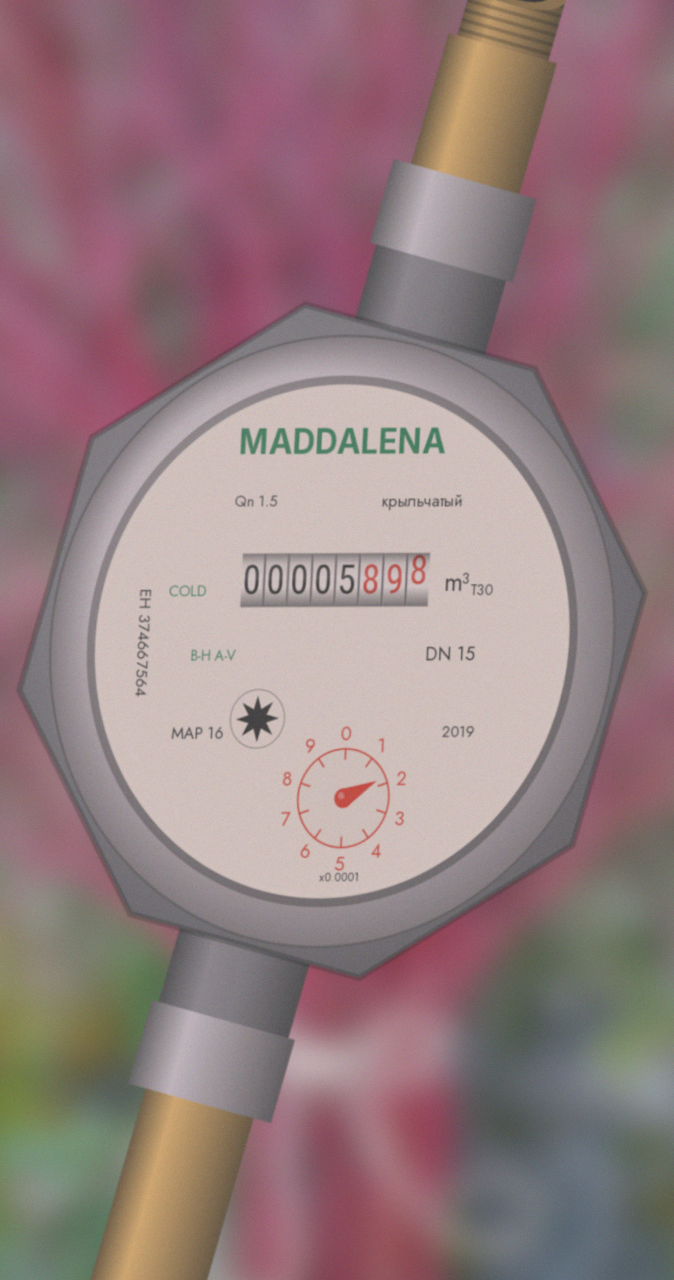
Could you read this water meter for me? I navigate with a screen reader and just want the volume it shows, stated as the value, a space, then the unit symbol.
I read 5.8981 m³
